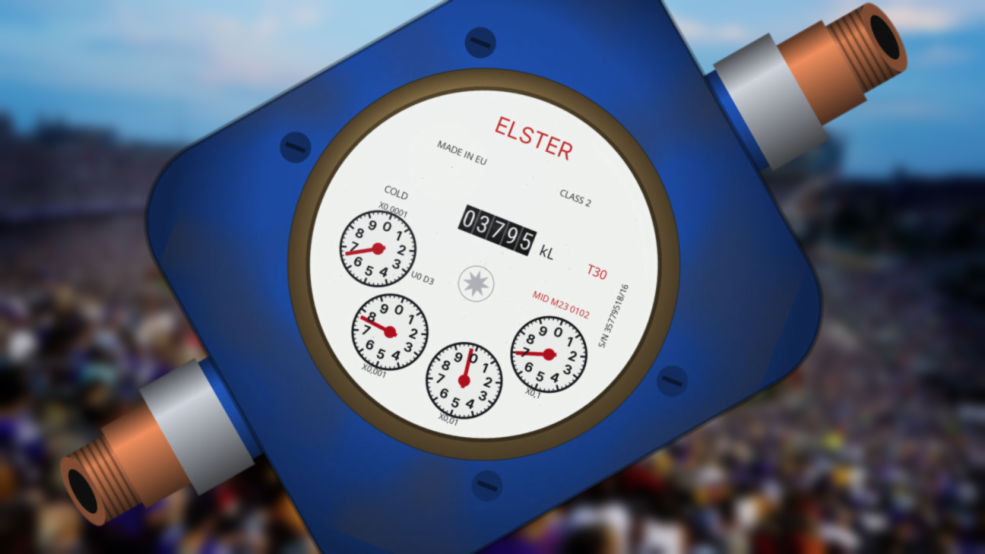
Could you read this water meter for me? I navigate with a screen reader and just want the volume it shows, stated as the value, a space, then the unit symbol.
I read 3795.6976 kL
